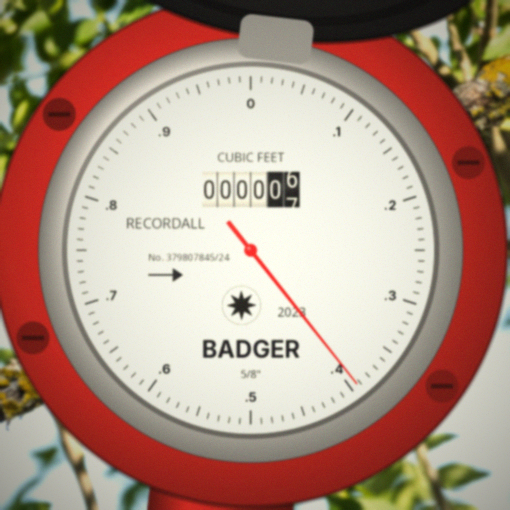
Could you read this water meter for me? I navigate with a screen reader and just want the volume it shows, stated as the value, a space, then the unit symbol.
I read 6.39 ft³
